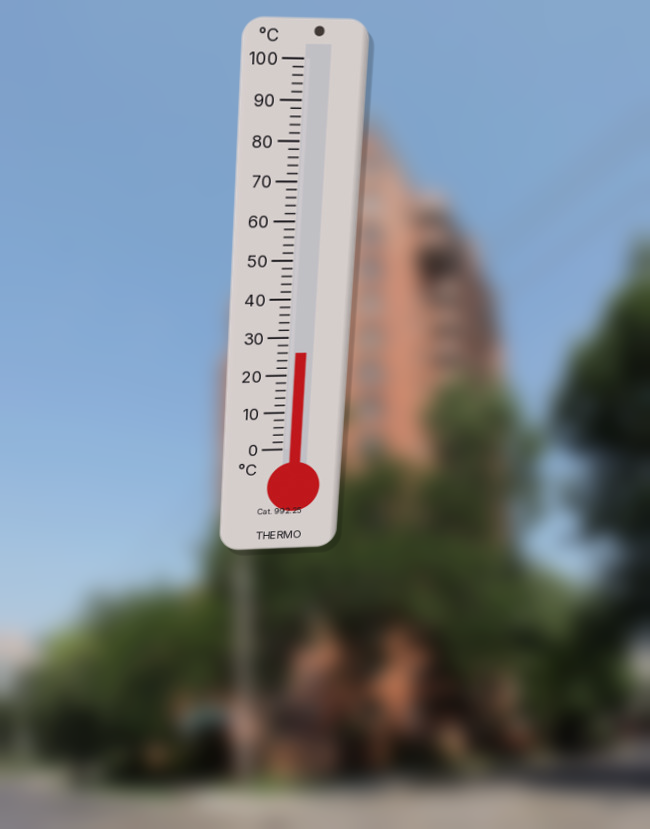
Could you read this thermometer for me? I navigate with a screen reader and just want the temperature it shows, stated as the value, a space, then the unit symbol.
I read 26 °C
